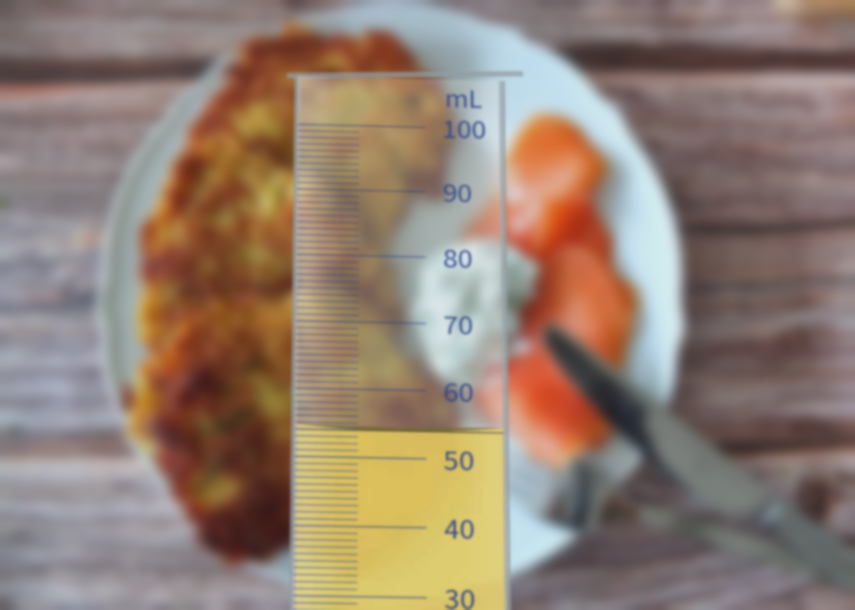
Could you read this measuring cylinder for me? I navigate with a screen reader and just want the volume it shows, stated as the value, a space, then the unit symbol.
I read 54 mL
